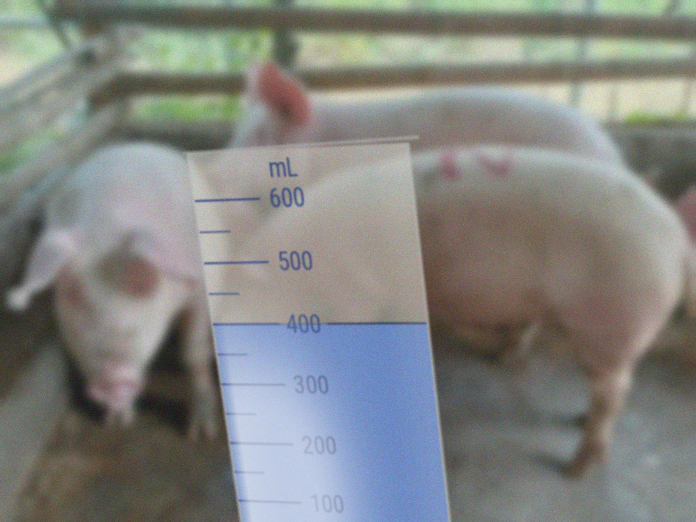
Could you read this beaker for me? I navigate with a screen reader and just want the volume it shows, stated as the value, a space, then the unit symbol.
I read 400 mL
